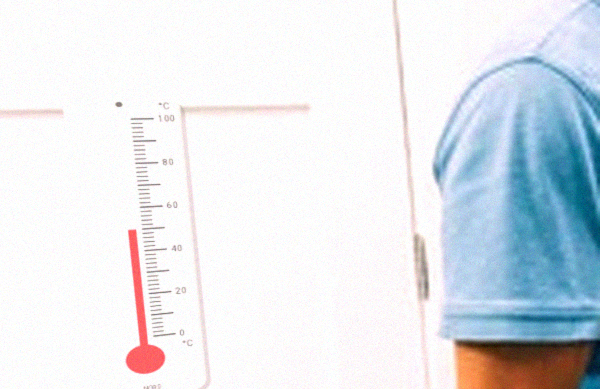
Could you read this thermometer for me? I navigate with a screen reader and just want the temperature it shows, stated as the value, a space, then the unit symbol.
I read 50 °C
